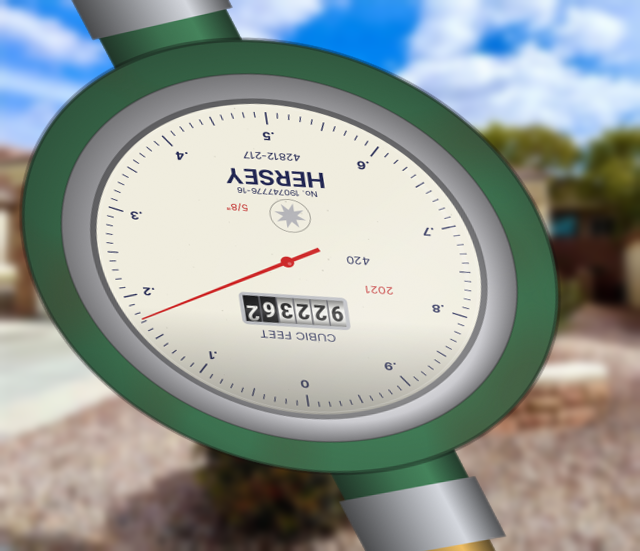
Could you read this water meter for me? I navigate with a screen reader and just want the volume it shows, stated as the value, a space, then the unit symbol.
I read 922362.17 ft³
